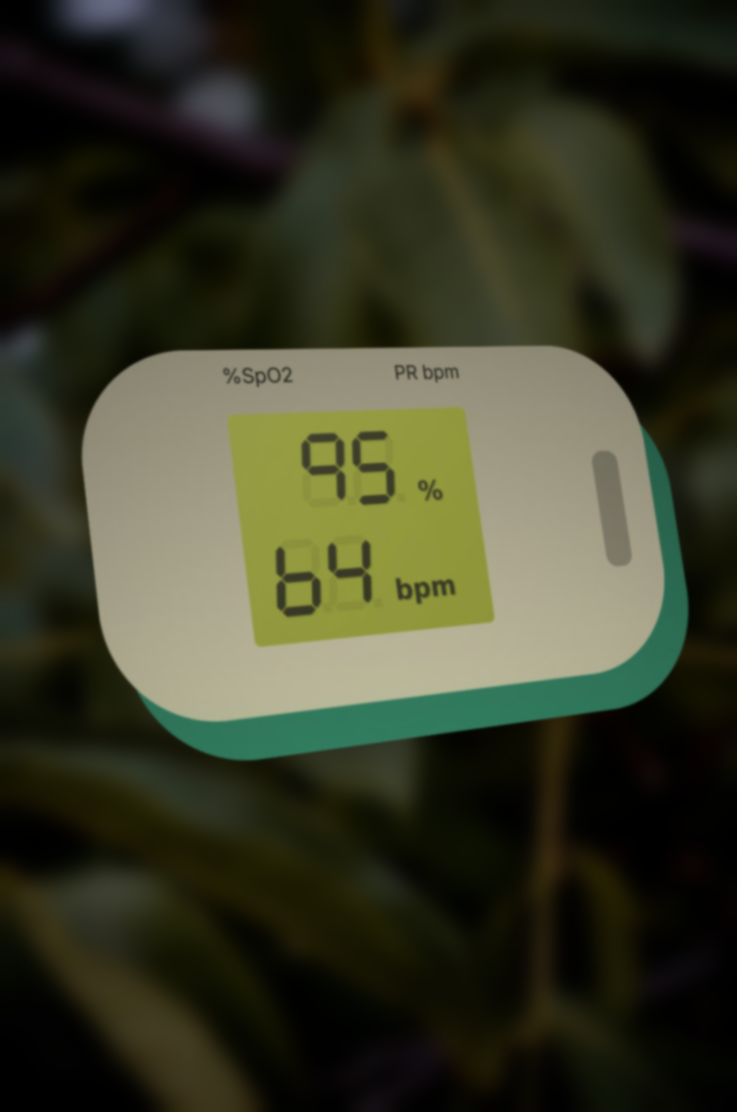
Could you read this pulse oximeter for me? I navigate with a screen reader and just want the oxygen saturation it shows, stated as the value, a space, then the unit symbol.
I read 95 %
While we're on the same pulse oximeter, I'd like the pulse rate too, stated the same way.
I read 64 bpm
